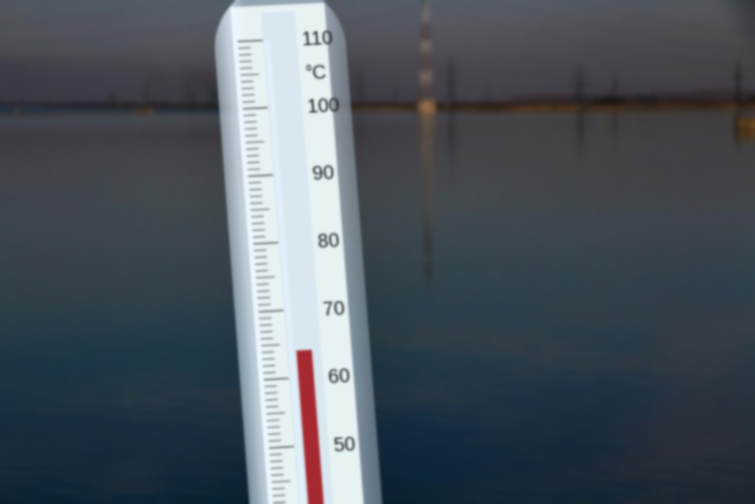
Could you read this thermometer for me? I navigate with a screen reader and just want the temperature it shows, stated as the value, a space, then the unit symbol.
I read 64 °C
